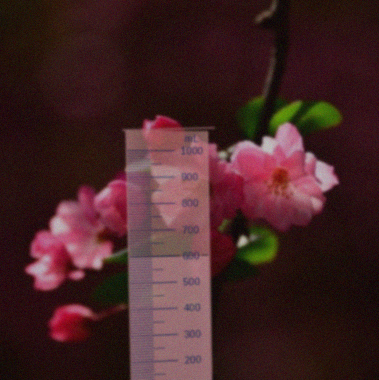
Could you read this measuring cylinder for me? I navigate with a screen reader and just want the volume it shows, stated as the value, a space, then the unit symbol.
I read 600 mL
